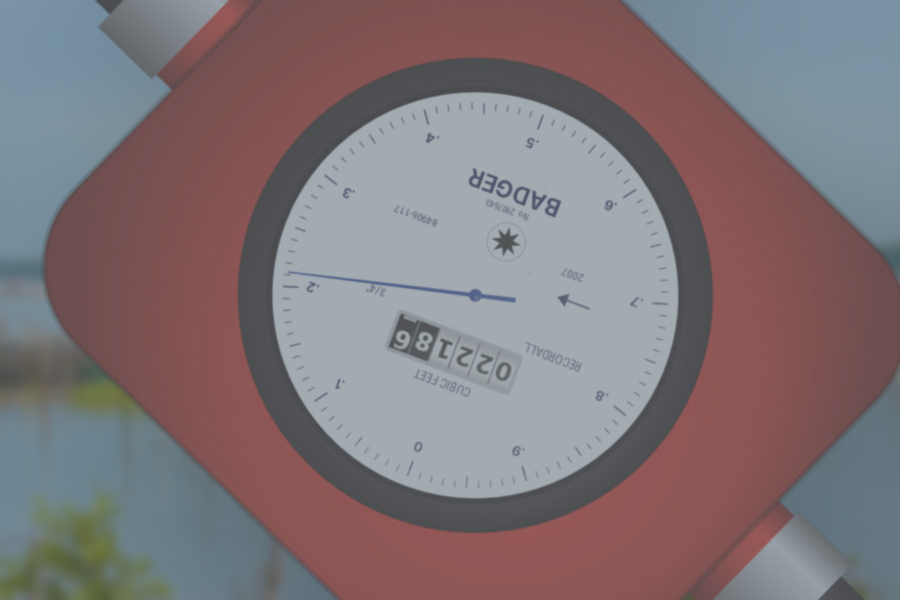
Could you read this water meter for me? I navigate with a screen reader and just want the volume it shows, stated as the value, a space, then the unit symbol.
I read 22186.21 ft³
